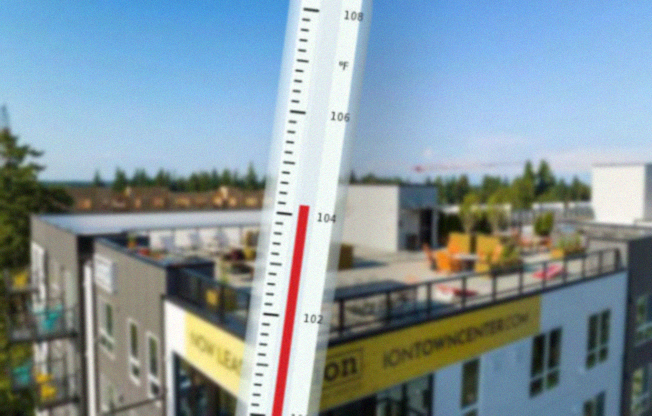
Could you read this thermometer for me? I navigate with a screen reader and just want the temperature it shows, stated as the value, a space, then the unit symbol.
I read 104.2 °F
